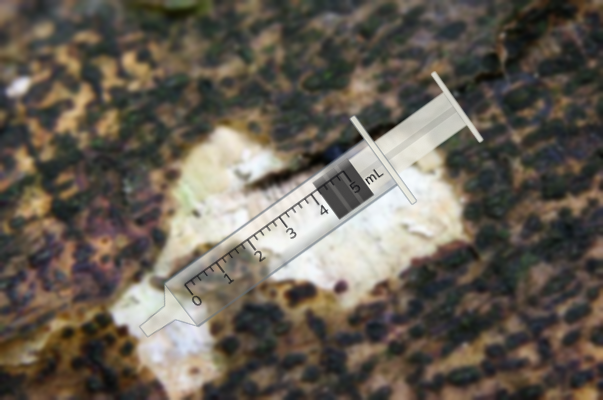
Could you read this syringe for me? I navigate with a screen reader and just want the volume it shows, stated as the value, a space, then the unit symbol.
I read 4.2 mL
